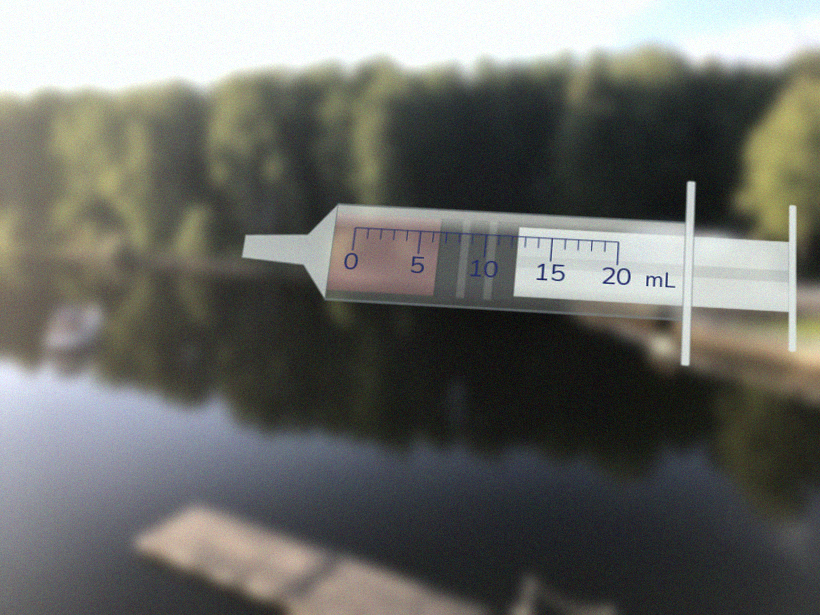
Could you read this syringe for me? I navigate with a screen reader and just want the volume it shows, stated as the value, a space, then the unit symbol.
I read 6.5 mL
